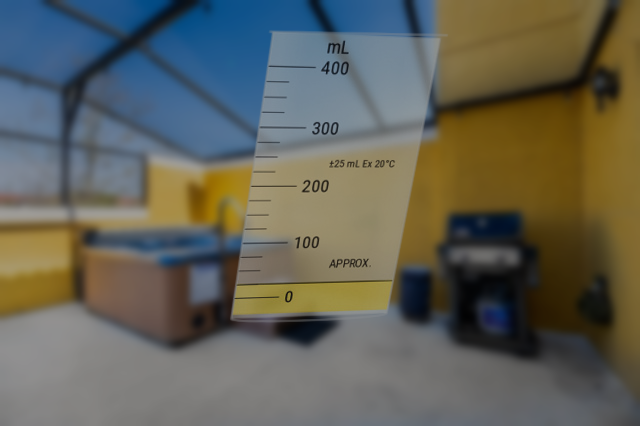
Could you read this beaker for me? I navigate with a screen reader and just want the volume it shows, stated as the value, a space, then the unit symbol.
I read 25 mL
